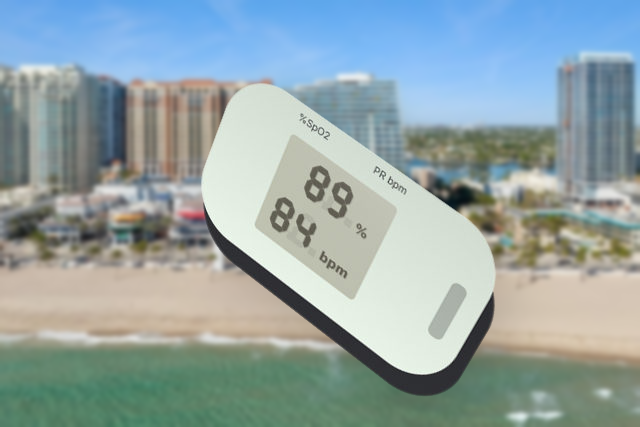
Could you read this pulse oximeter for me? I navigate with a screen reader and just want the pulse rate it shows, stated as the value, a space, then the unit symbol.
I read 84 bpm
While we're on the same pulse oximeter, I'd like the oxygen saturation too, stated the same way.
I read 89 %
